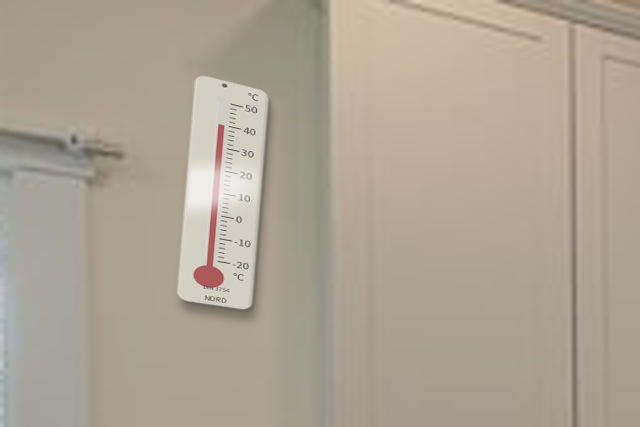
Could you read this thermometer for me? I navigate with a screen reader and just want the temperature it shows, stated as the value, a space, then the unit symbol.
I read 40 °C
